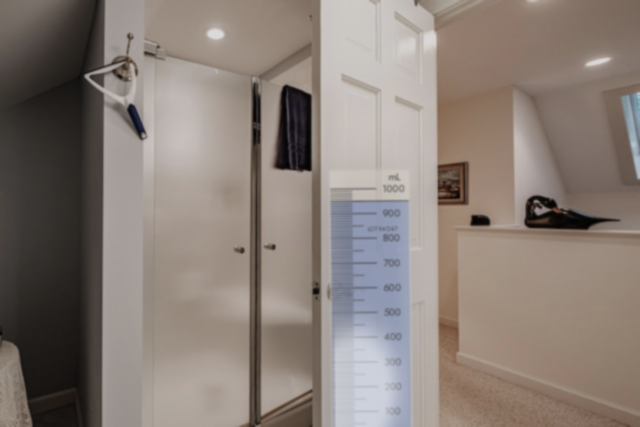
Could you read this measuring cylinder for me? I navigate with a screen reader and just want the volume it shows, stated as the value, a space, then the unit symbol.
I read 950 mL
